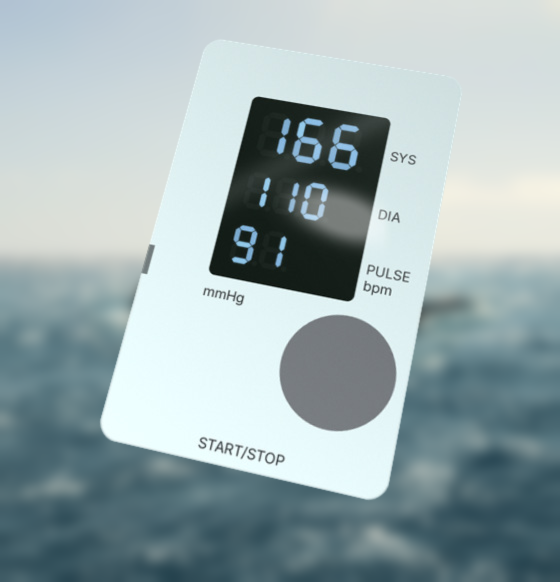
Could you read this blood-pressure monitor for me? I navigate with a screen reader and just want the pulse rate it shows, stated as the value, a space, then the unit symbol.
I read 91 bpm
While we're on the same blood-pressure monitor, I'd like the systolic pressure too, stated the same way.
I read 166 mmHg
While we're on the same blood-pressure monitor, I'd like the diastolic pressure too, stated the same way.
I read 110 mmHg
